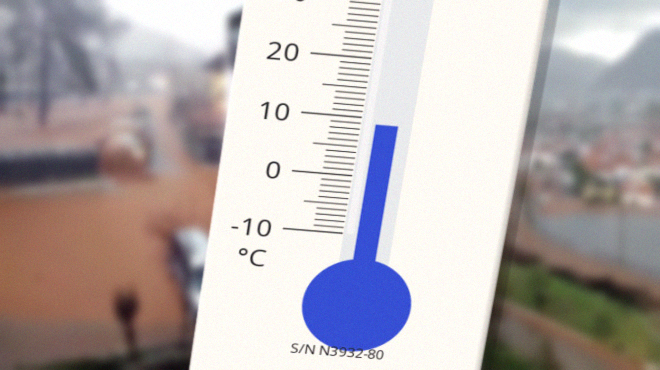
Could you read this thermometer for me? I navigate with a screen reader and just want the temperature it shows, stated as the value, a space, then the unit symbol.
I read 9 °C
